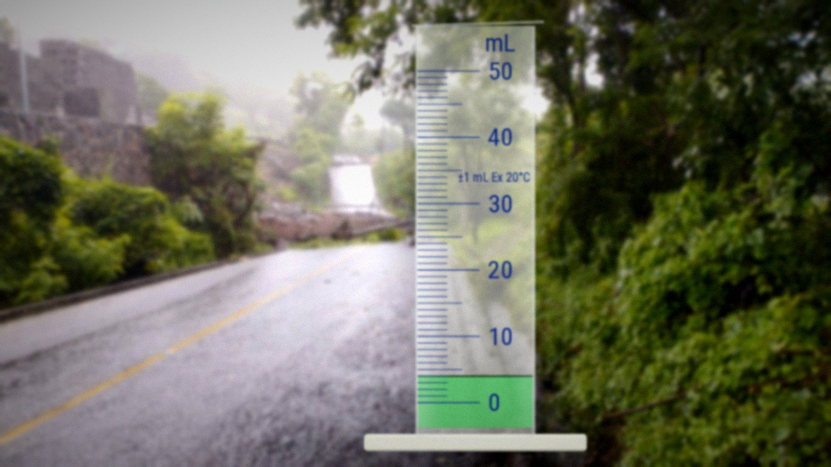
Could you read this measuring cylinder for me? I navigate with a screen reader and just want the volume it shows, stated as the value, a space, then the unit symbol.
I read 4 mL
